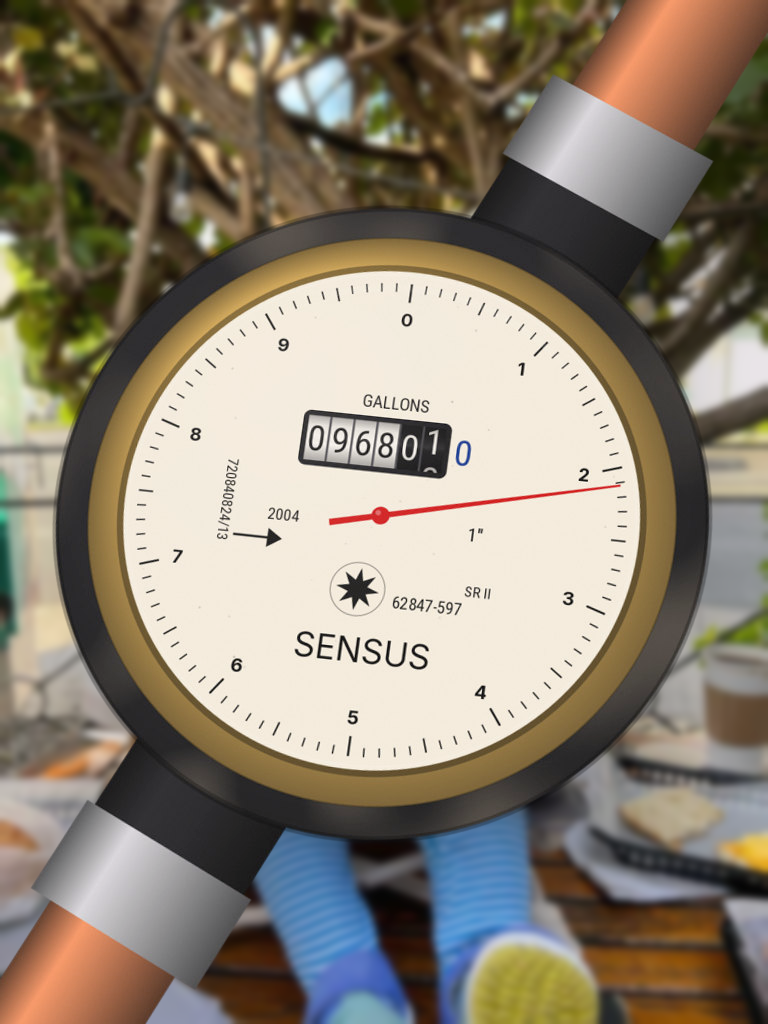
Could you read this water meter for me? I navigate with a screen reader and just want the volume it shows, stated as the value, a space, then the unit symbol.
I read 968012.1 gal
